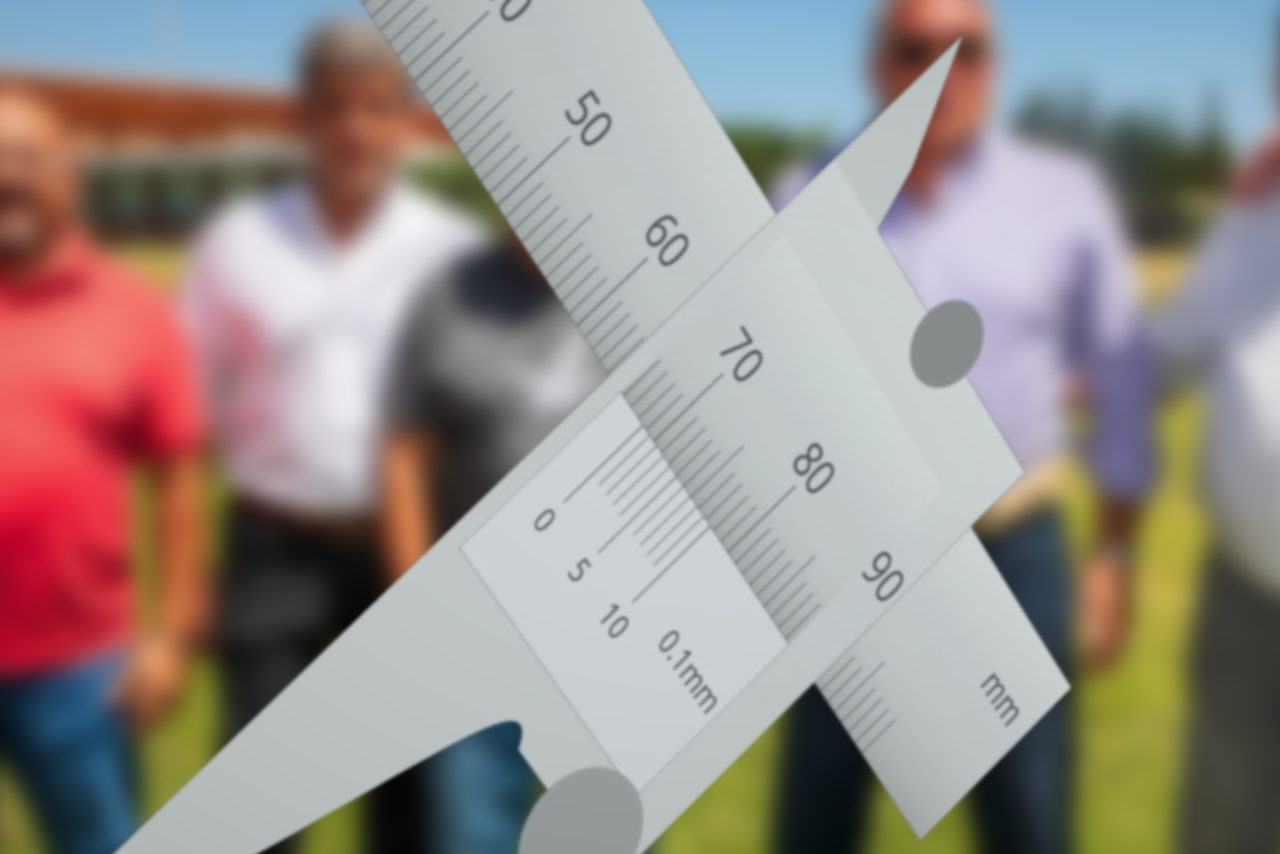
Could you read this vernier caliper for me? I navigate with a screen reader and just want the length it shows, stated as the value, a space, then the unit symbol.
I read 68.6 mm
